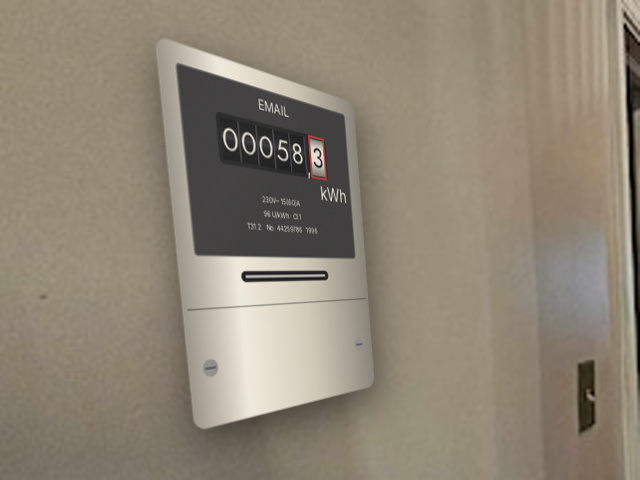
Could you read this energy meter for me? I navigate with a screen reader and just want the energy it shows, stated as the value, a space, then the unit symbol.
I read 58.3 kWh
